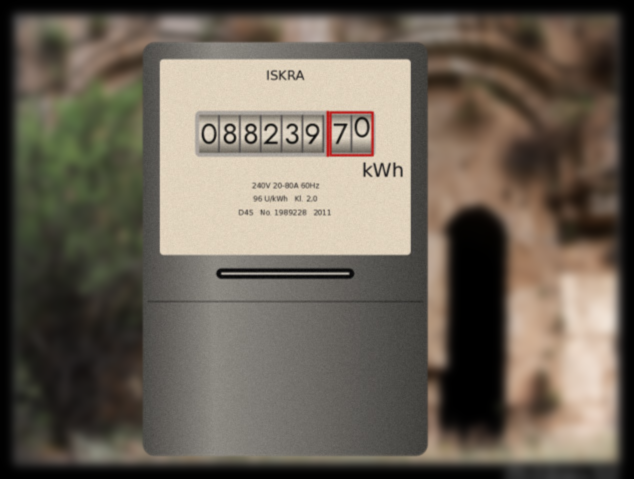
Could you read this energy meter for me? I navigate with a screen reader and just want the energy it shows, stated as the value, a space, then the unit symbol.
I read 88239.70 kWh
